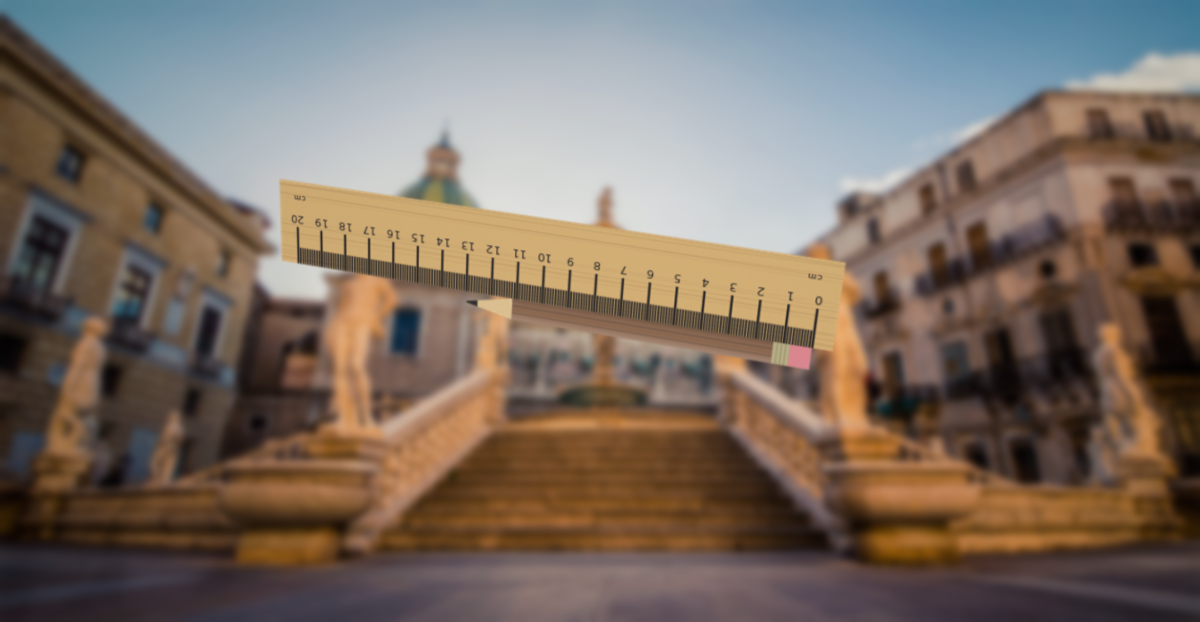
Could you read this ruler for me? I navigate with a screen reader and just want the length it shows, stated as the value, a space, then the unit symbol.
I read 13 cm
